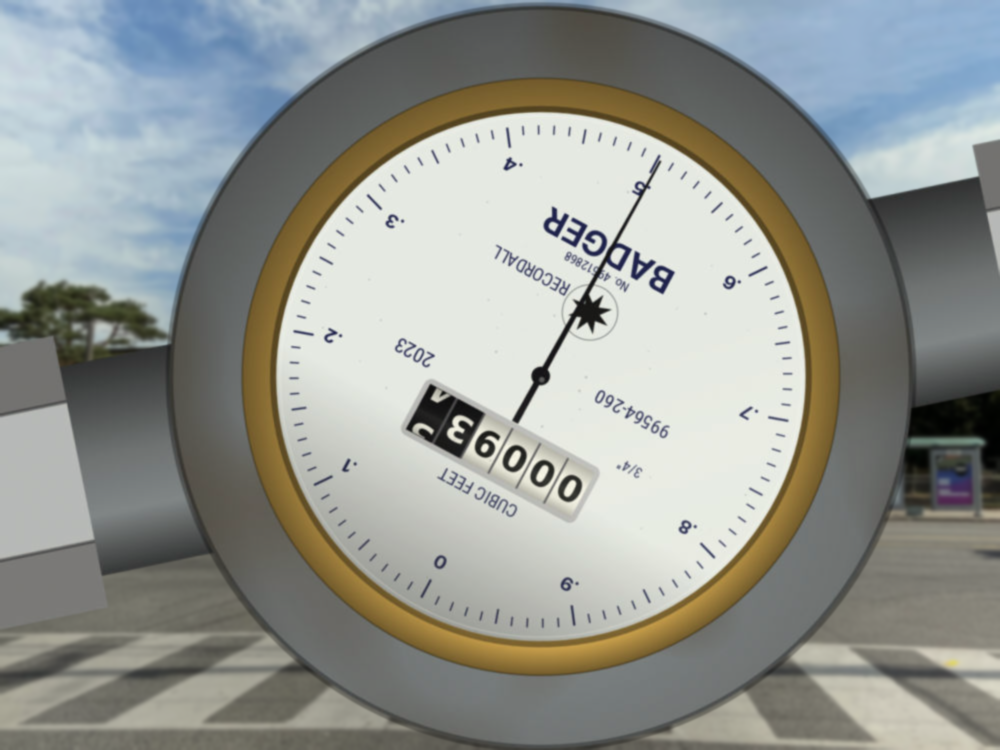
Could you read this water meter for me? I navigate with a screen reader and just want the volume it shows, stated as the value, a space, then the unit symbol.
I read 933.50 ft³
